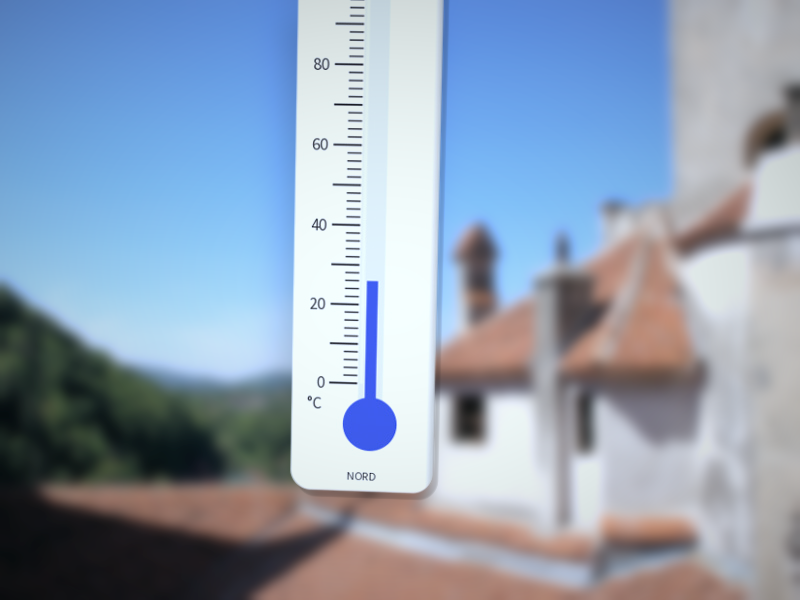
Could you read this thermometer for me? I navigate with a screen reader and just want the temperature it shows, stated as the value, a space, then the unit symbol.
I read 26 °C
